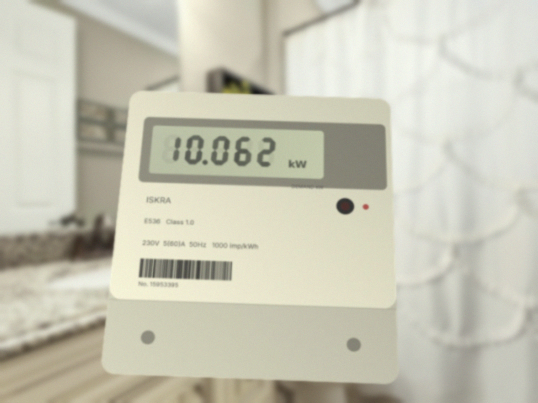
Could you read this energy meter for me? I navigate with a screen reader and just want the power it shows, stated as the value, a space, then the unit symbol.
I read 10.062 kW
